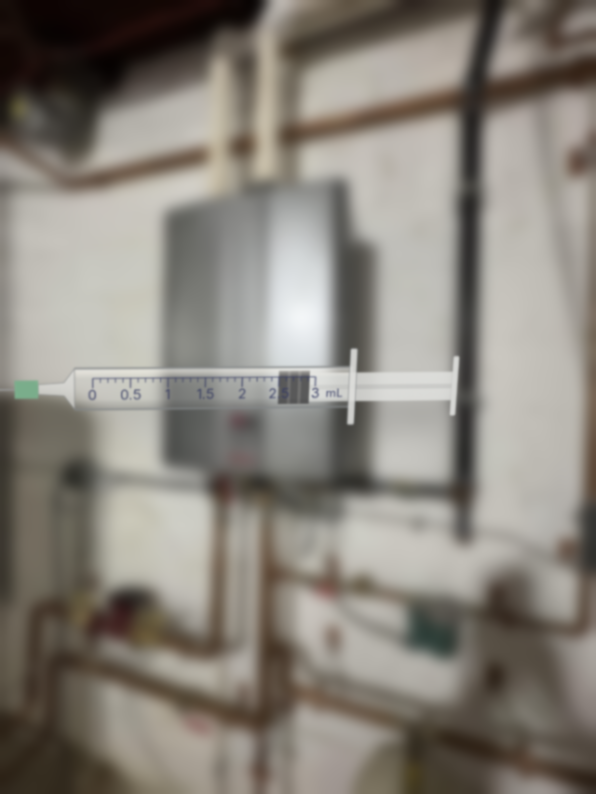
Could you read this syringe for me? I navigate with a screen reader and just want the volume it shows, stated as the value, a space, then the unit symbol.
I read 2.5 mL
